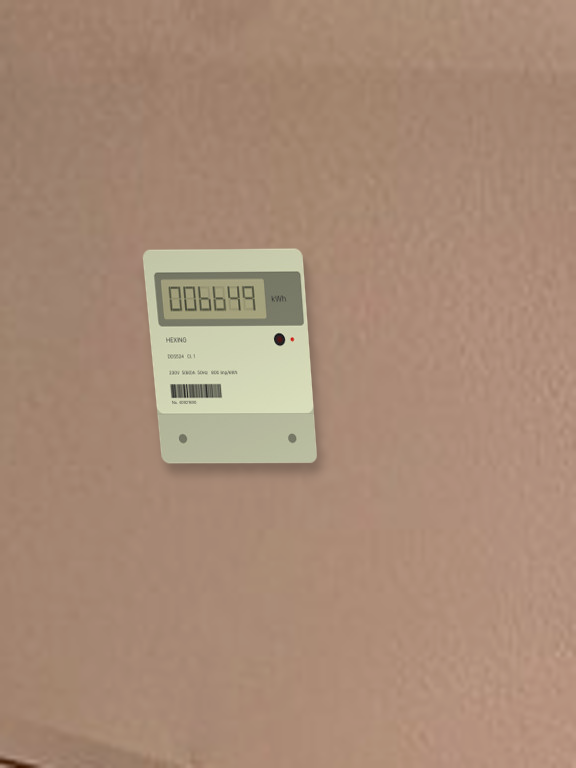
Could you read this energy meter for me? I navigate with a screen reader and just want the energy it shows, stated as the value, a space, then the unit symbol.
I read 6649 kWh
